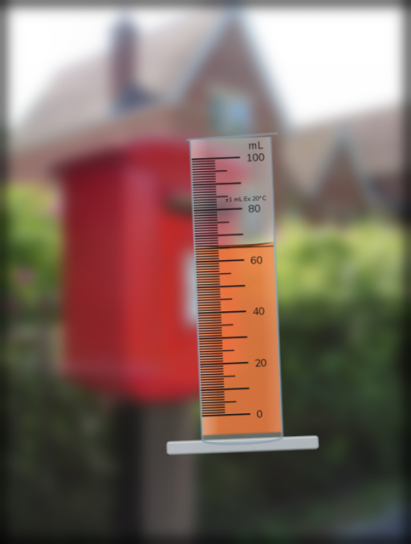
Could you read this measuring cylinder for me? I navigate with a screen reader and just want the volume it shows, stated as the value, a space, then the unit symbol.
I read 65 mL
